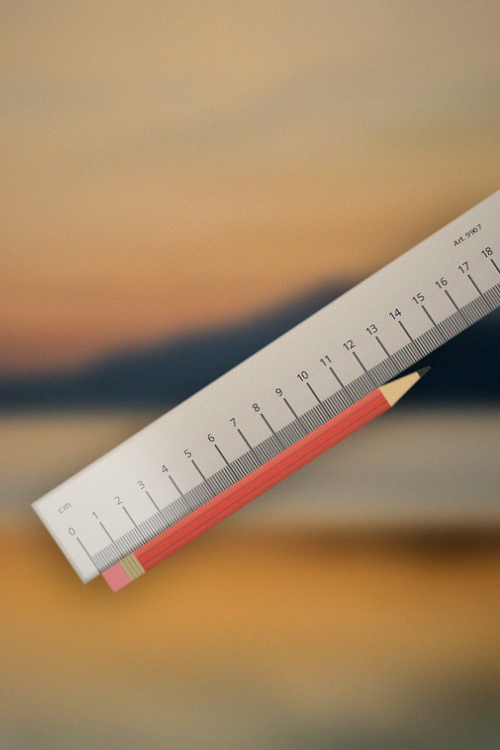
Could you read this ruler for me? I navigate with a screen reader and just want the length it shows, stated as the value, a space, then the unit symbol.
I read 14 cm
